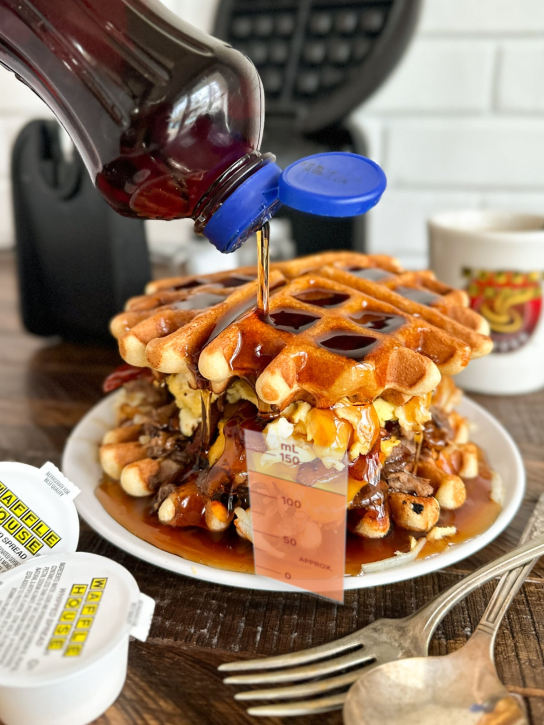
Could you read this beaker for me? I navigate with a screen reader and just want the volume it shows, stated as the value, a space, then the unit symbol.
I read 125 mL
